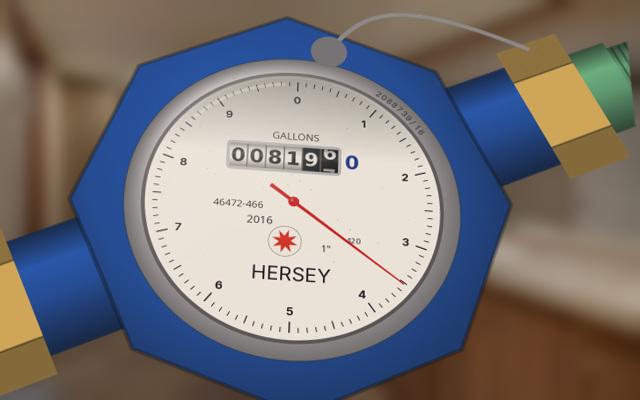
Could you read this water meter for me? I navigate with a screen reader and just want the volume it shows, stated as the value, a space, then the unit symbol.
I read 81963.5 gal
